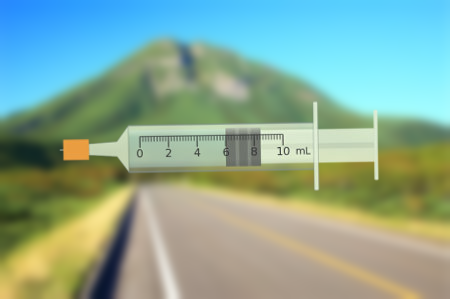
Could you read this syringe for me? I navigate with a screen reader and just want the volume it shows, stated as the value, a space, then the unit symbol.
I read 6 mL
